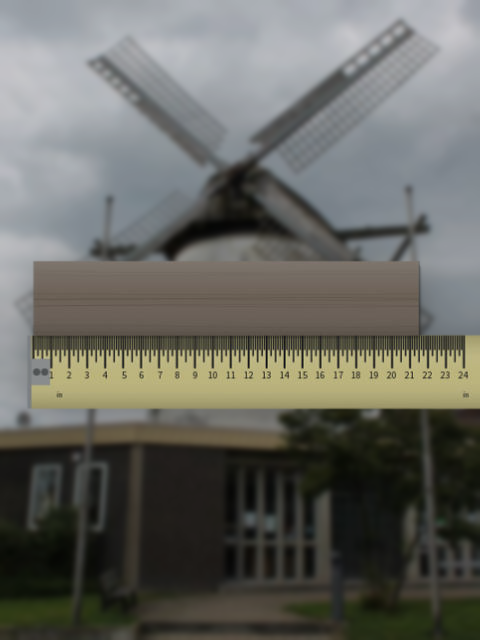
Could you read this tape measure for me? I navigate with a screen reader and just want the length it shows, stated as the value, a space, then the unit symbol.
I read 21.5 in
